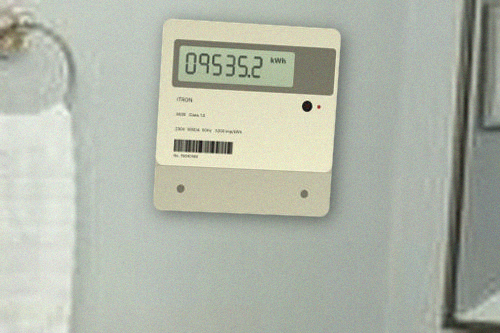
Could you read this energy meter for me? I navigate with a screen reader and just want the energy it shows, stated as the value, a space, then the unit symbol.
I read 9535.2 kWh
